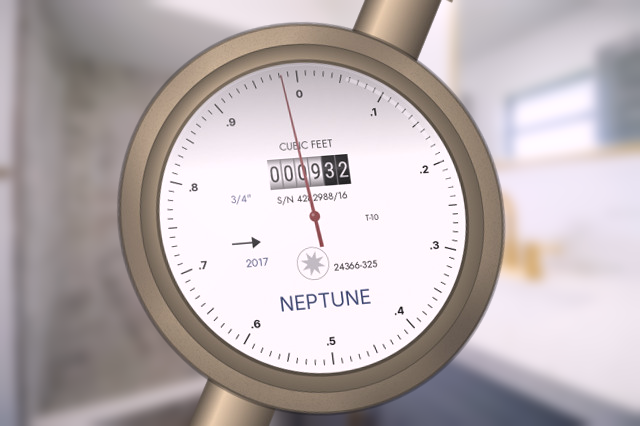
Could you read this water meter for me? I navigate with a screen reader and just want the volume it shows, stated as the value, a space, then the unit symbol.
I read 931.98 ft³
